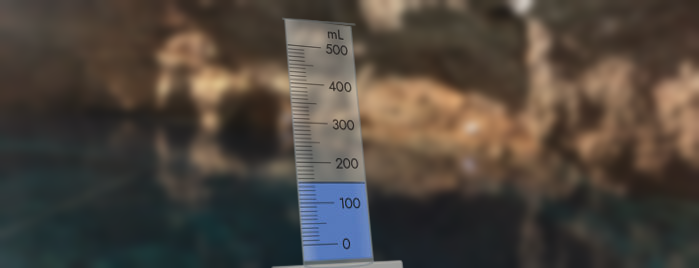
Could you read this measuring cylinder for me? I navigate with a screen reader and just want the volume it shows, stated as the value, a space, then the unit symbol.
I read 150 mL
